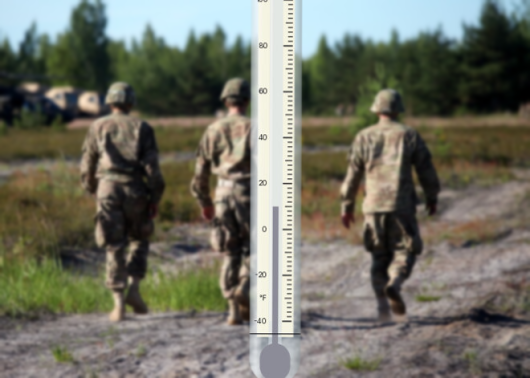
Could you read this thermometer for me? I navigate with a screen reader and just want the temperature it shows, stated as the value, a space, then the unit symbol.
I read 10 °F
